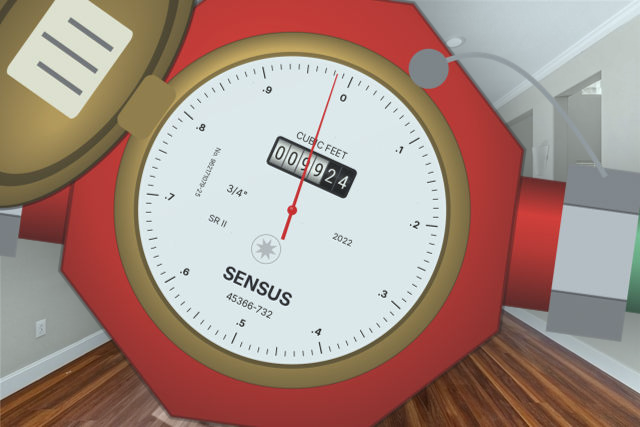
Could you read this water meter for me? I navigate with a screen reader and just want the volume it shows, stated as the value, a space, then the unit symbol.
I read 9923.98 ft³
